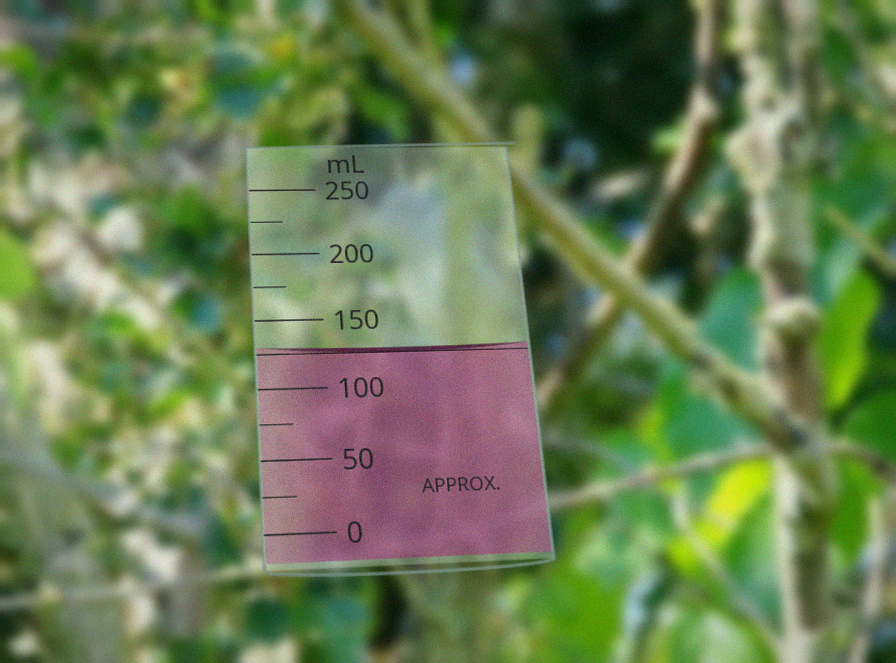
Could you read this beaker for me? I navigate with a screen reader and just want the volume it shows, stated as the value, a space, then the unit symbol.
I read 125 mL
